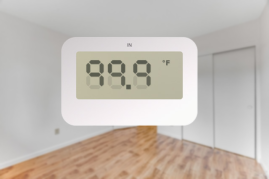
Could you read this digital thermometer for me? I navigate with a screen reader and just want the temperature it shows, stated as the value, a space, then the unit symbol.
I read 99.9 °F
